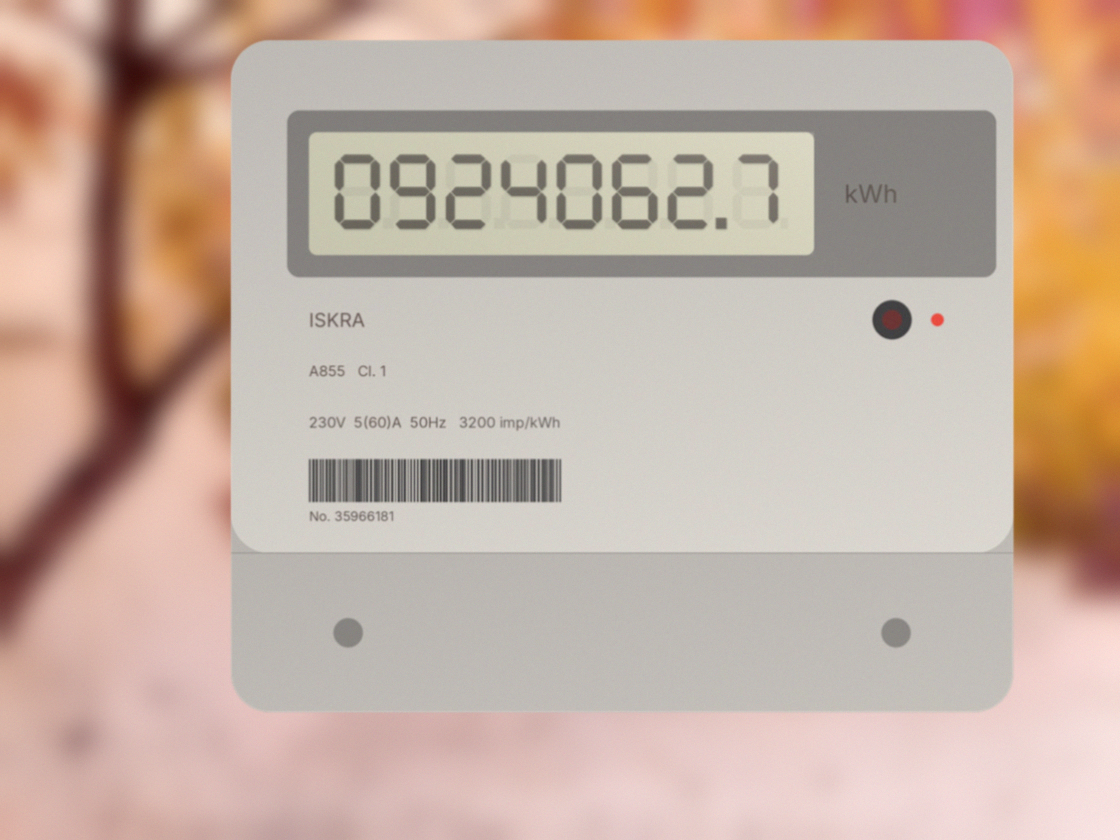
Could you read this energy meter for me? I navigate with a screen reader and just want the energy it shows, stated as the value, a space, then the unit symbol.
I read 924062.7 kWh
